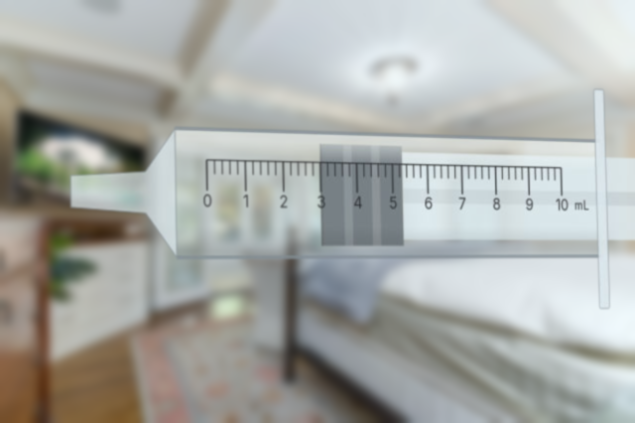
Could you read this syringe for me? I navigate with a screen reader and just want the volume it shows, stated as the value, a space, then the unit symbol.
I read 3 mL
